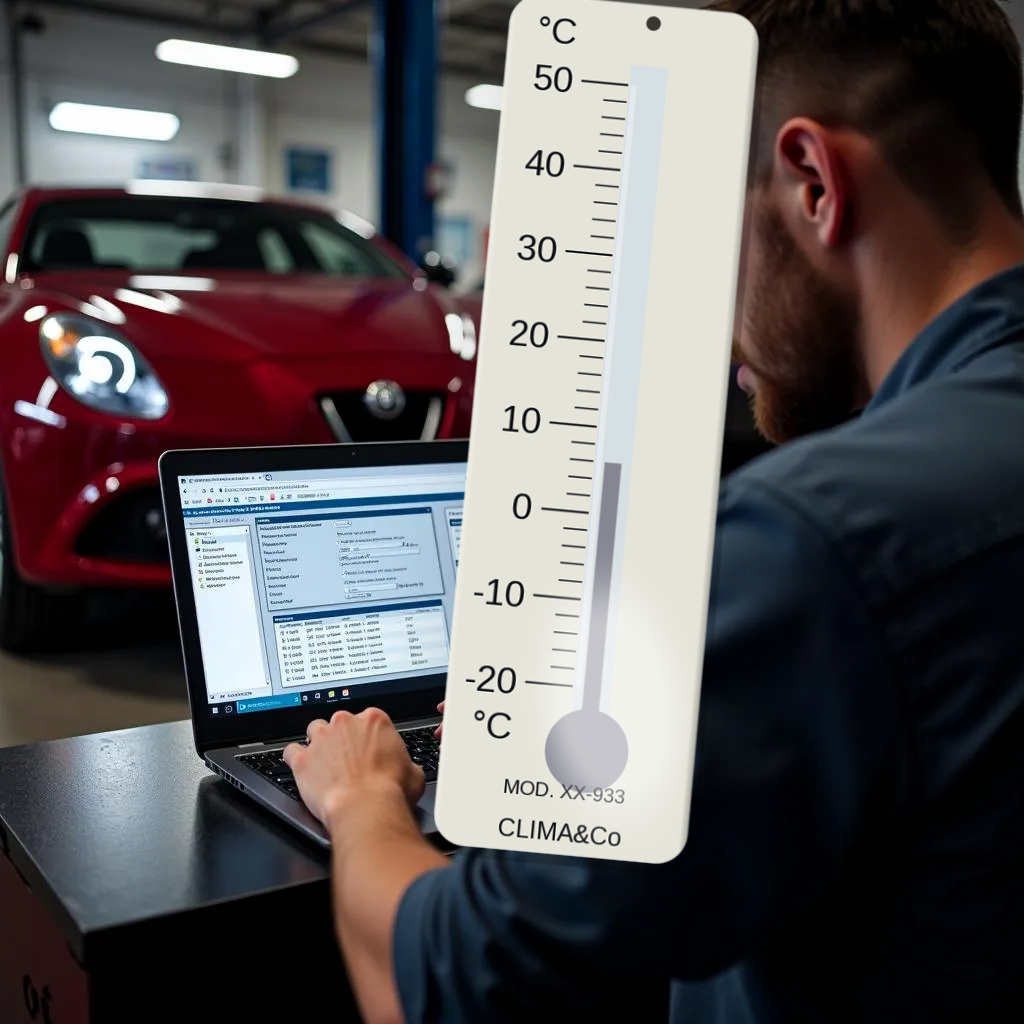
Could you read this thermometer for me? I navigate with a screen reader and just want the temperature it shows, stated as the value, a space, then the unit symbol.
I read 6 °C
